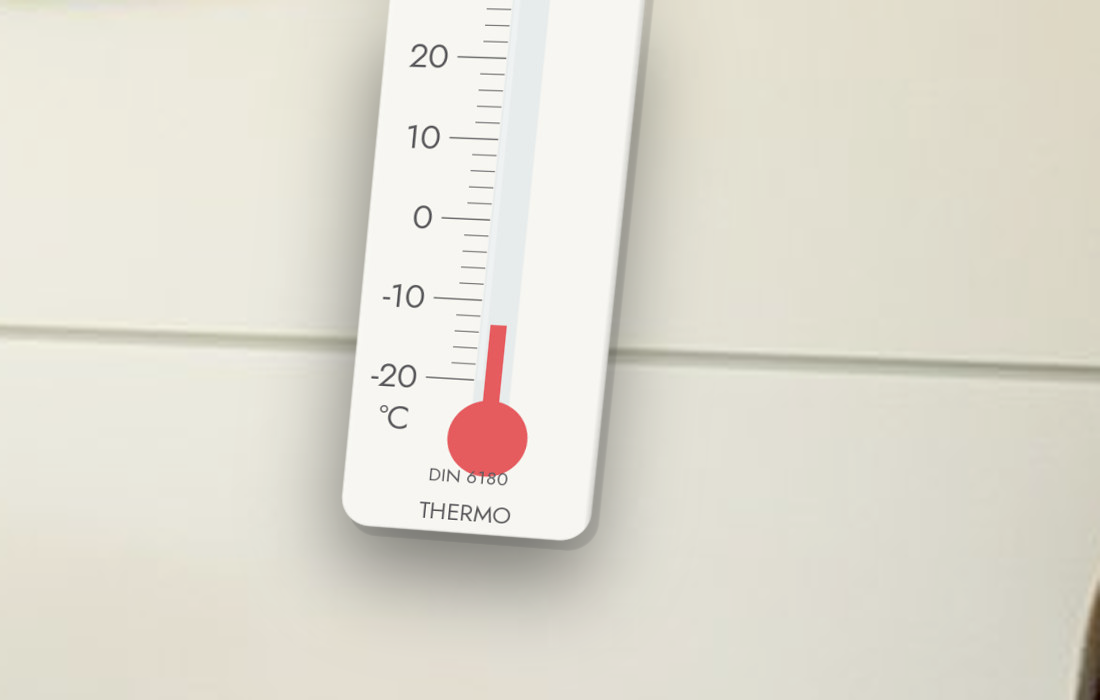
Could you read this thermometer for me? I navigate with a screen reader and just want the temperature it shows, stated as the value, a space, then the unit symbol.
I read -13 °C
